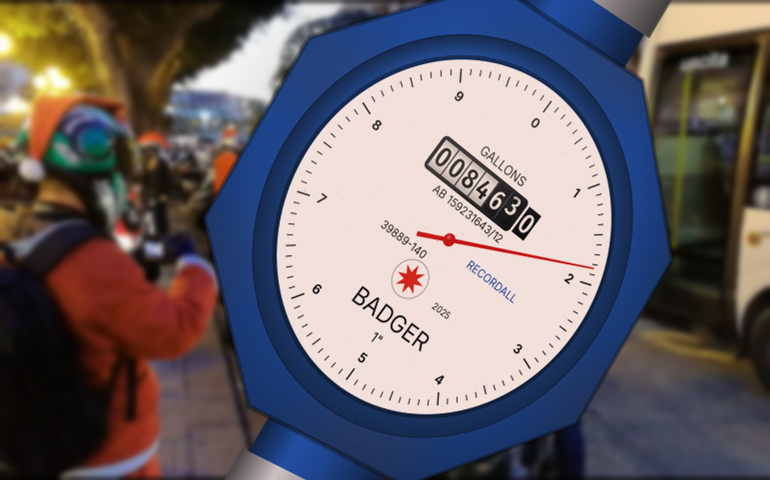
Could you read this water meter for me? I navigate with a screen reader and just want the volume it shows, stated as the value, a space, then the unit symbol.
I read 84631.8 gal
